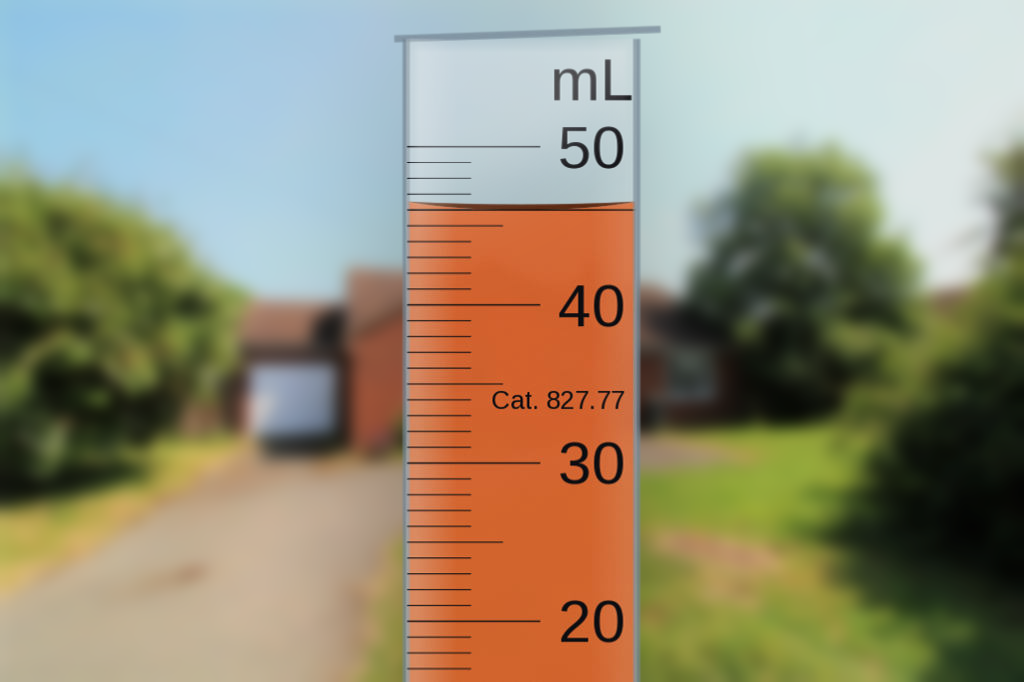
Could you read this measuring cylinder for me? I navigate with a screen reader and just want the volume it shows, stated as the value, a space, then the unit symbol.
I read 46 mL
